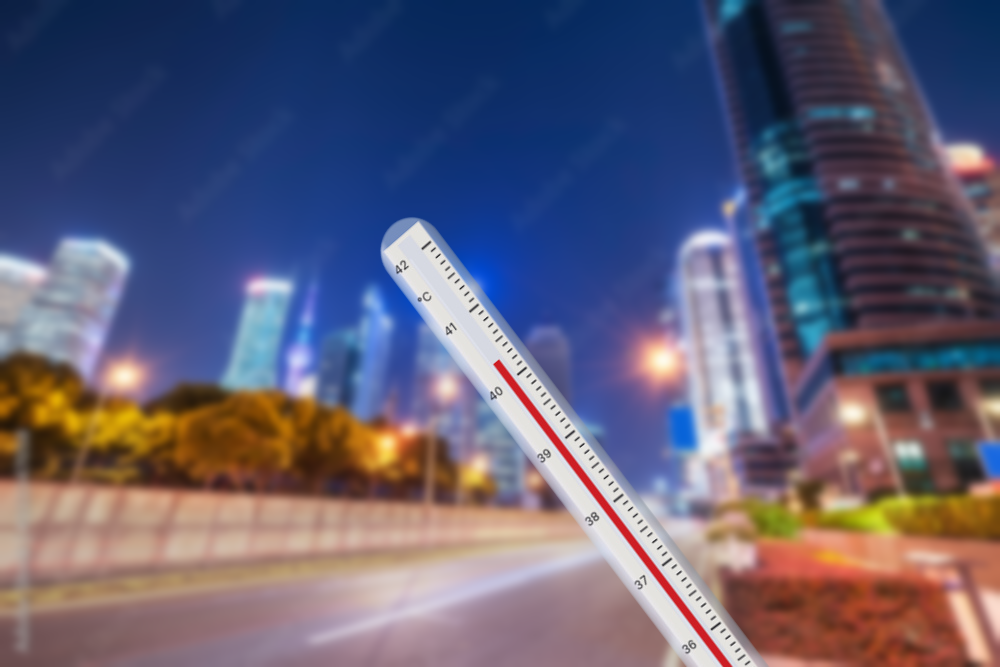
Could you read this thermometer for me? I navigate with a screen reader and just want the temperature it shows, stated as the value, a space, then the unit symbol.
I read 40.3 °C
